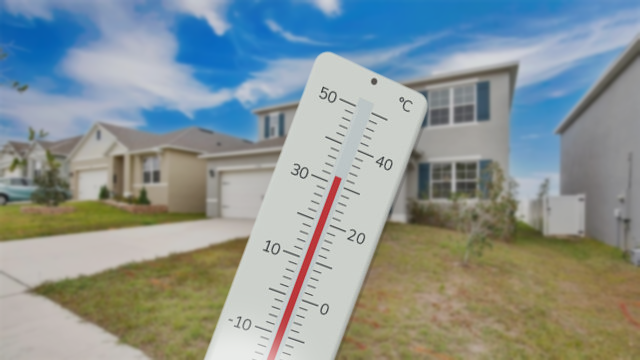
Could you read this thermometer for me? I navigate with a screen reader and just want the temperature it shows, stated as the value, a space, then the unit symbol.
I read 32 °C
